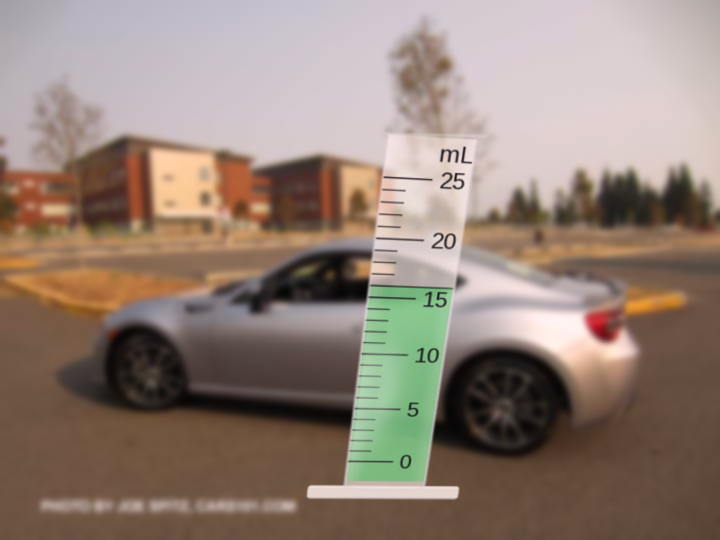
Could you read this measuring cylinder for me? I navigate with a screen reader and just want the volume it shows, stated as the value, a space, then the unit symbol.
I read 16 mL
